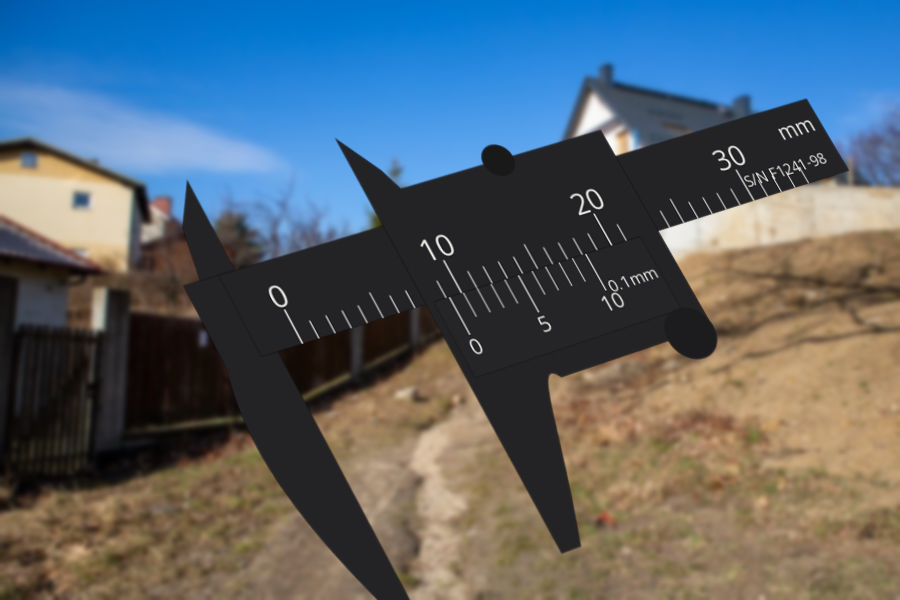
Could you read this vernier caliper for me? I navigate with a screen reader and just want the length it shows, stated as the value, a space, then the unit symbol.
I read 9.2 mm
